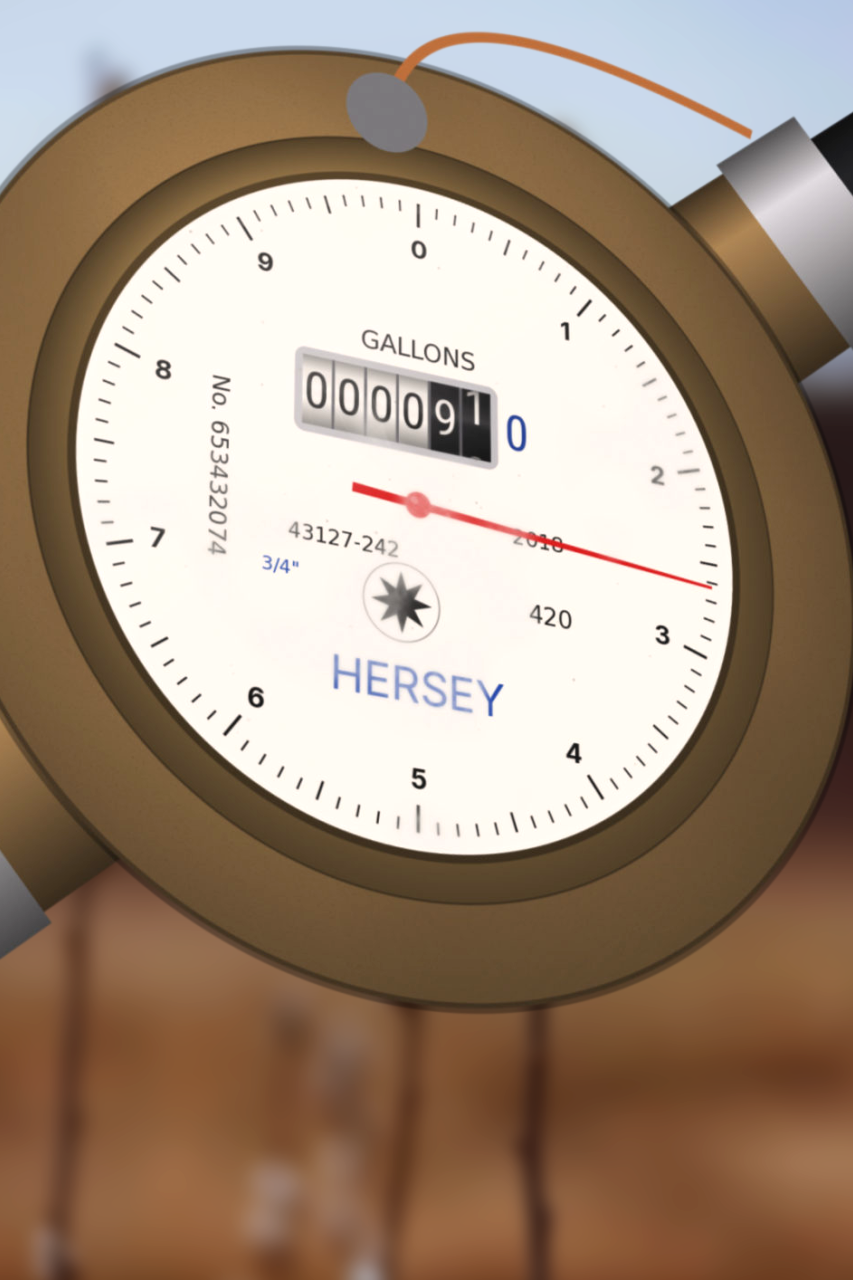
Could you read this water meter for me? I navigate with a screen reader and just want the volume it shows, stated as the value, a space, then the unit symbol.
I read 912.6 gal
